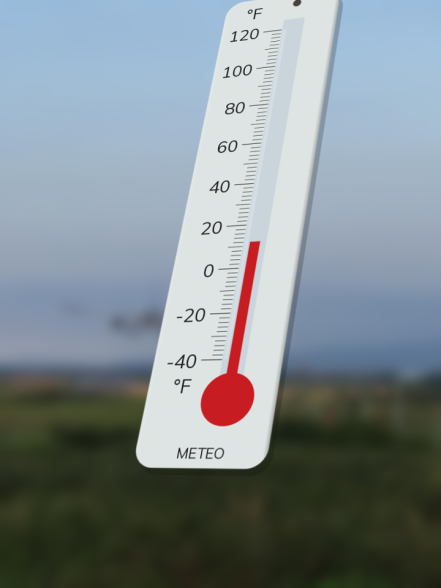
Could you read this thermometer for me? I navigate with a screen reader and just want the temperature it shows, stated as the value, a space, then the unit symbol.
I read 12 °F
